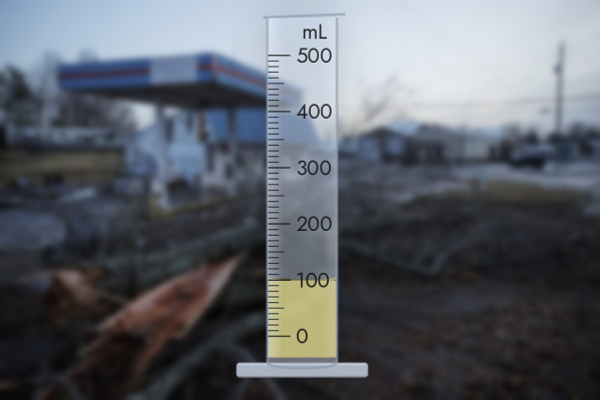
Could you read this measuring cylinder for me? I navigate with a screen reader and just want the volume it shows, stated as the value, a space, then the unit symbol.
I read 100 mL
